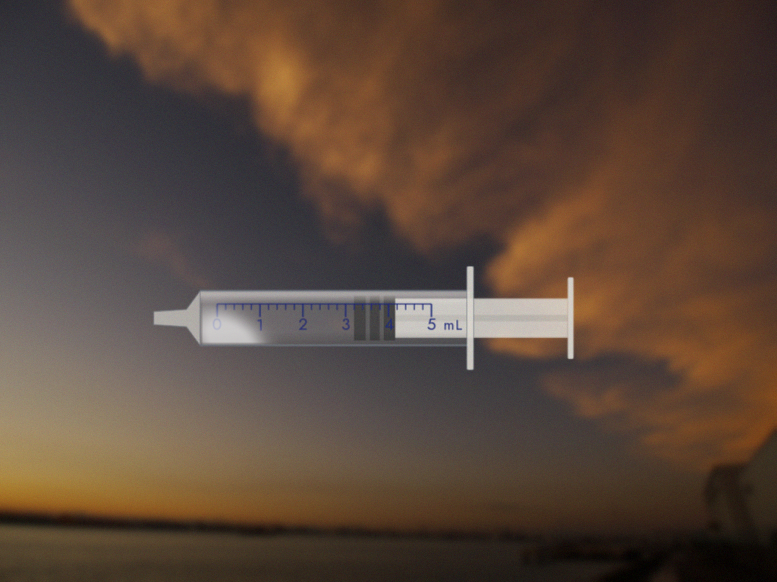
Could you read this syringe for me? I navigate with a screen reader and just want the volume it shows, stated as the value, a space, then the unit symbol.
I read 3.2 mL
